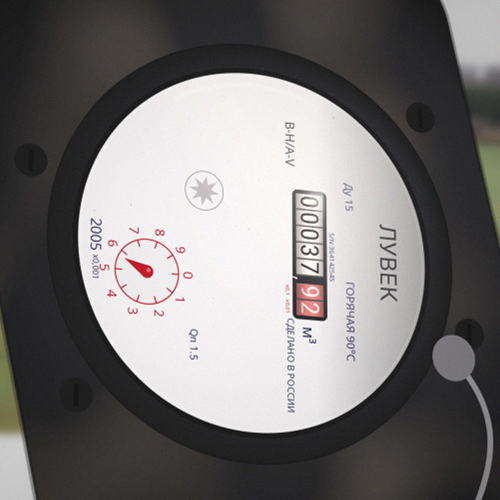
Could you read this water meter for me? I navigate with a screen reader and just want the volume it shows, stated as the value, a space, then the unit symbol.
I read 37.925 m³
